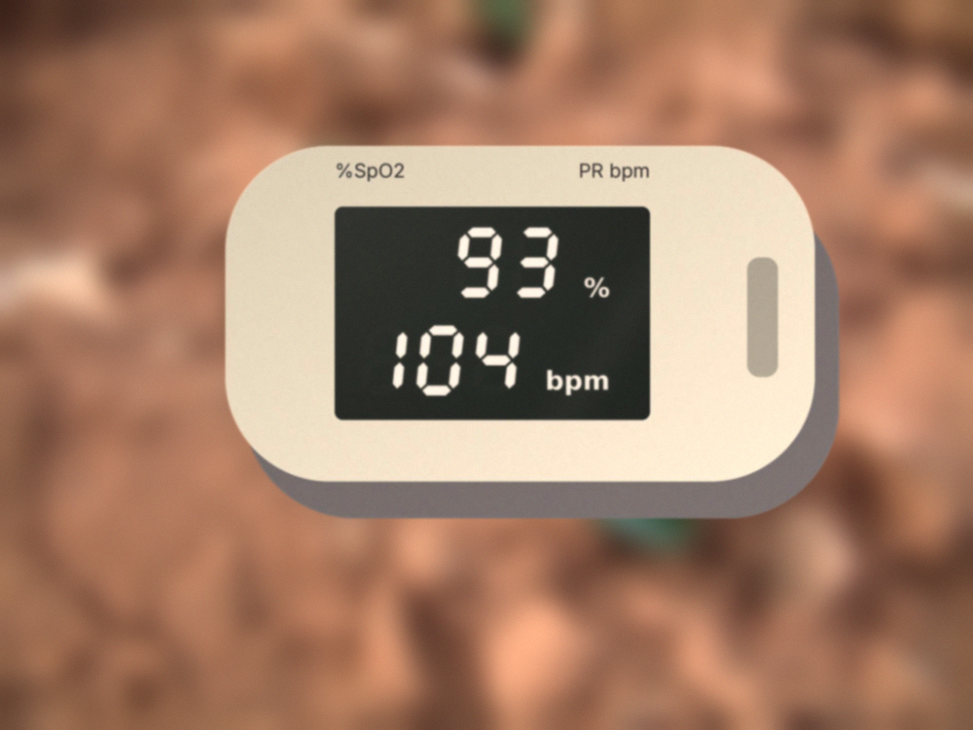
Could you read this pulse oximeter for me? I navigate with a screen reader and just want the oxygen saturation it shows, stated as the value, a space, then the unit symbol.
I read 93 %
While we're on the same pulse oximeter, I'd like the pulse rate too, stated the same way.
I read 104 bpm
